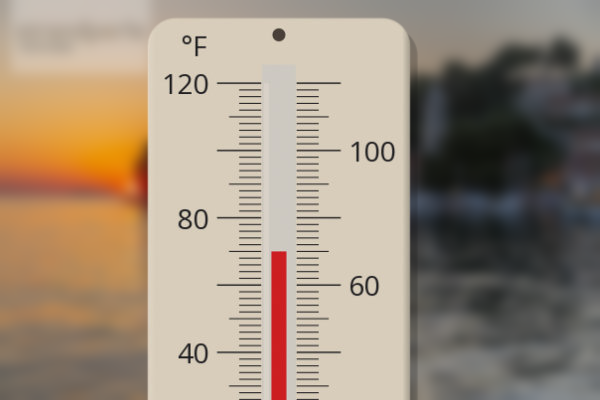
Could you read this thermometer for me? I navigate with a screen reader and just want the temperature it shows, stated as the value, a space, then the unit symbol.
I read 70 °F
